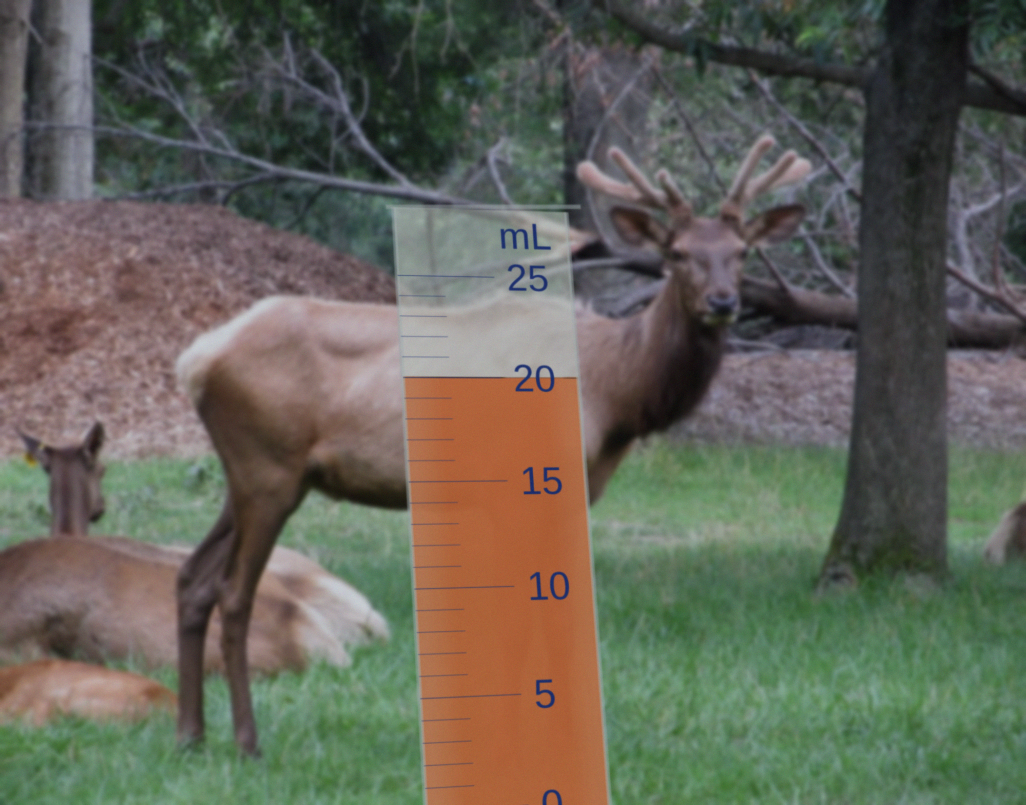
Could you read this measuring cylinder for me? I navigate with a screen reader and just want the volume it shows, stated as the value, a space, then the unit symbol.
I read 20 mL
